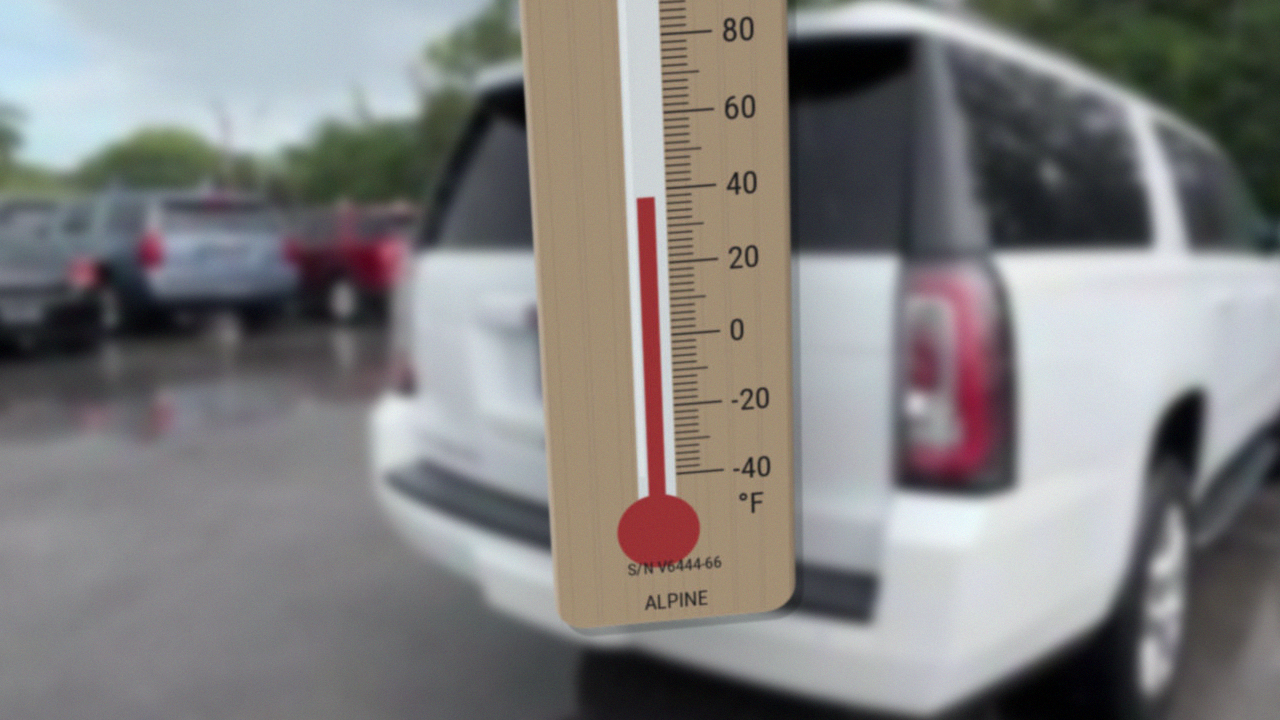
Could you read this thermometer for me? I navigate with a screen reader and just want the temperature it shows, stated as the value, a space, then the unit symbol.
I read 38 °F
